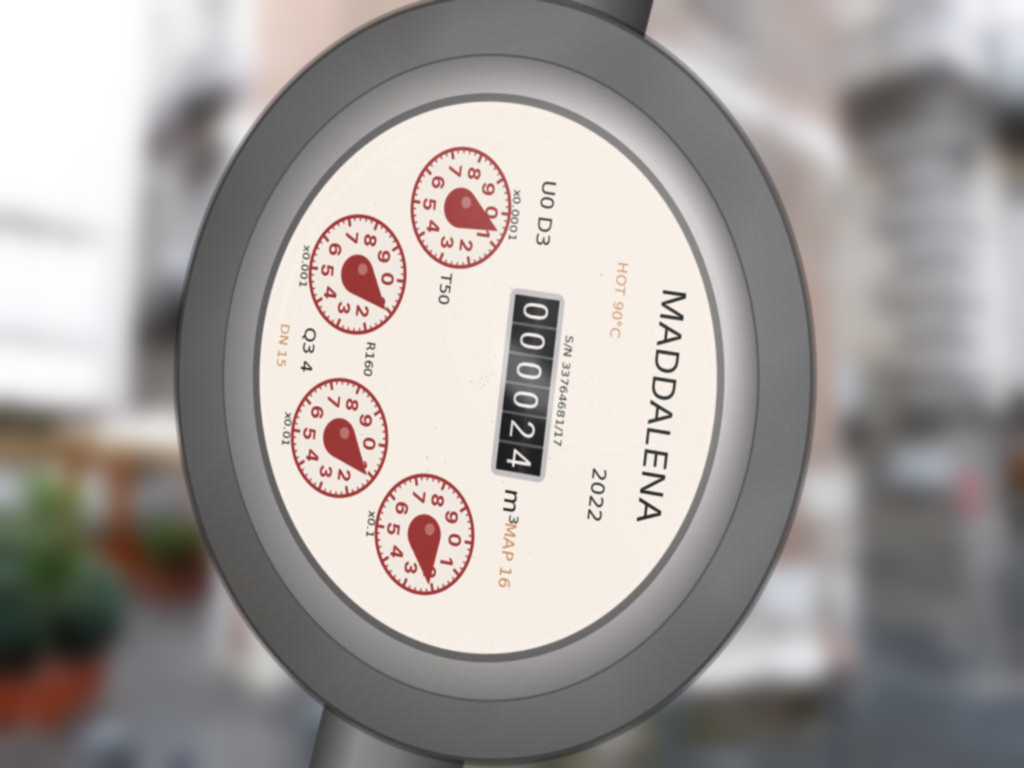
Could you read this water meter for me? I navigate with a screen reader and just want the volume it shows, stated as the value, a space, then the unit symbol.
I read 24.2110 m³
